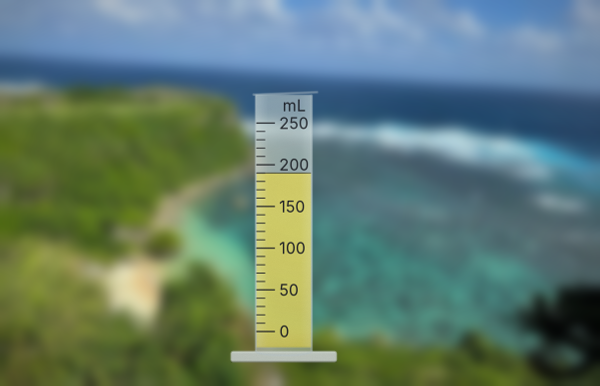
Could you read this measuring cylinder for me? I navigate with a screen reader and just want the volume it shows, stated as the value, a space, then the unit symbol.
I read 190 mL
